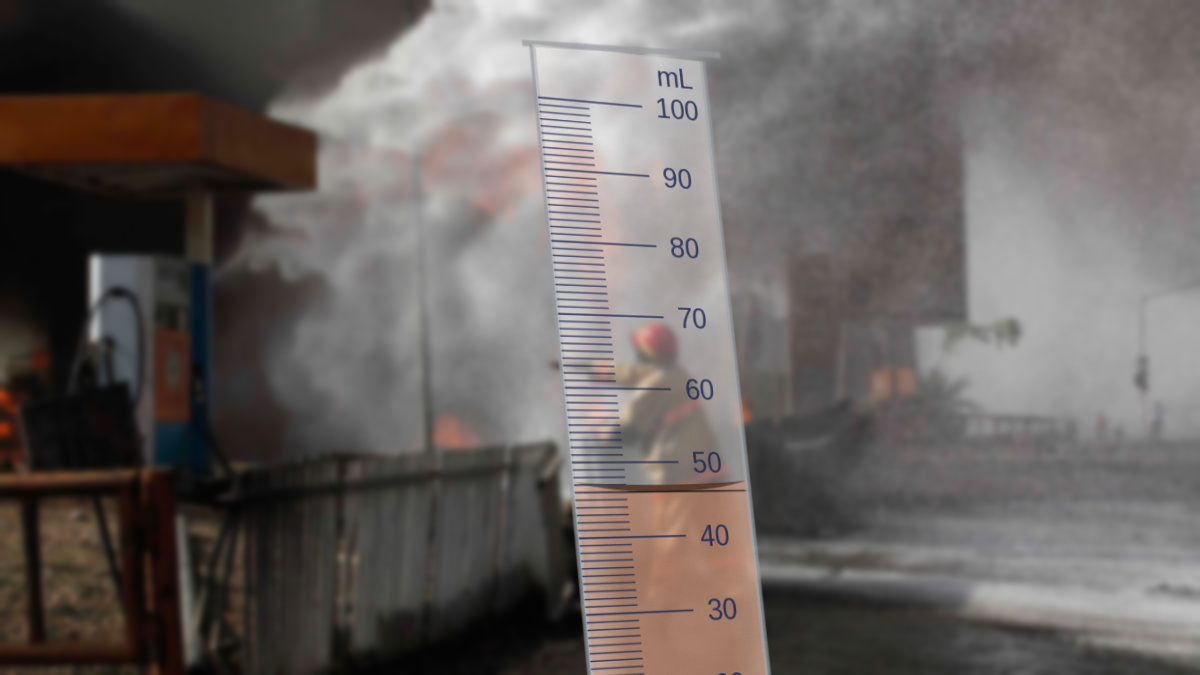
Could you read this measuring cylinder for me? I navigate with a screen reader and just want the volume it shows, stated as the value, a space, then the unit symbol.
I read 46 mL
